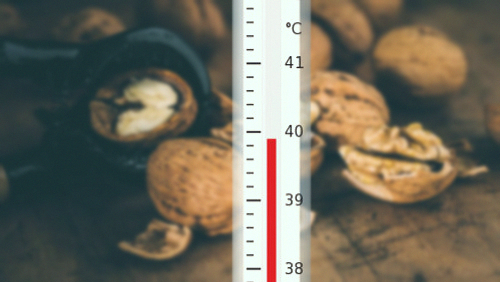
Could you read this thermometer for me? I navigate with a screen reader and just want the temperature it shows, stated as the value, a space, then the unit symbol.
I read 39.9 °C
